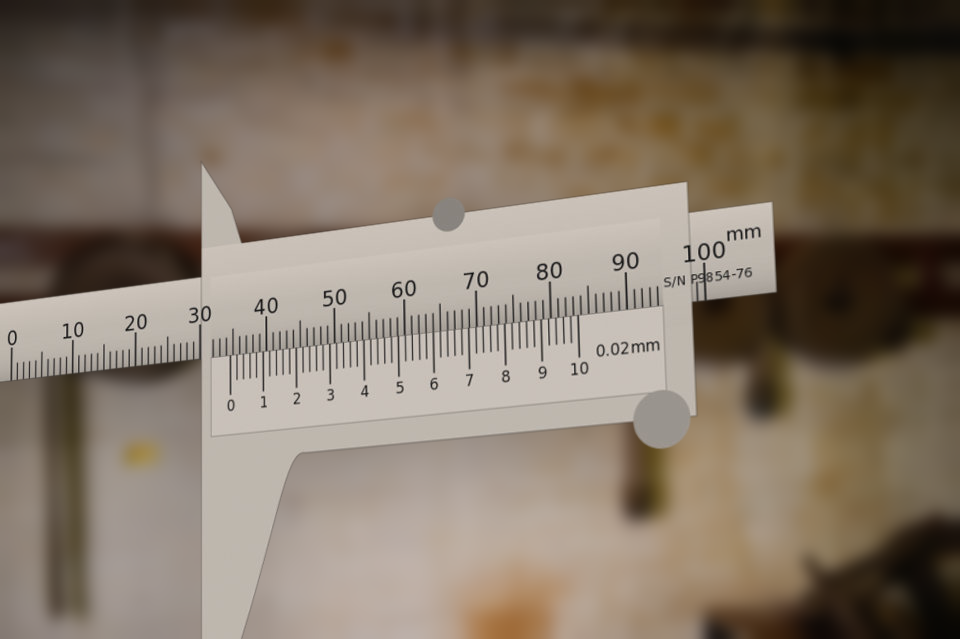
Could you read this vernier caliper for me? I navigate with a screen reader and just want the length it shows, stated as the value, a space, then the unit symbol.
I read 34.6 mm
